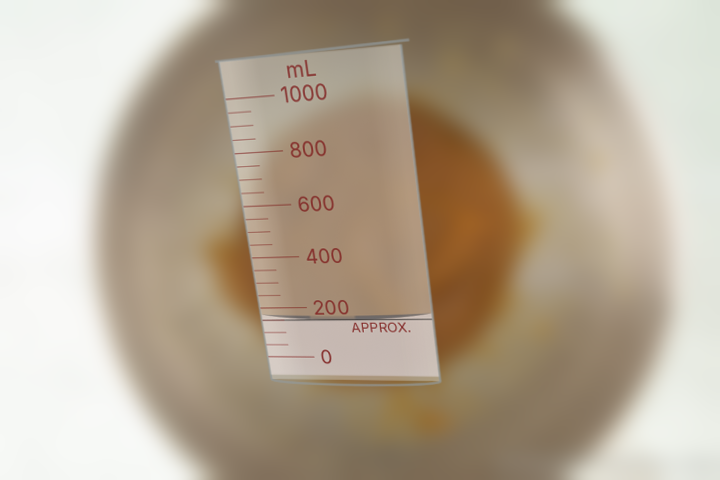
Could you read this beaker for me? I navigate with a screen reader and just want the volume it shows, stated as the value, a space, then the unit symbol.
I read 150 mL
